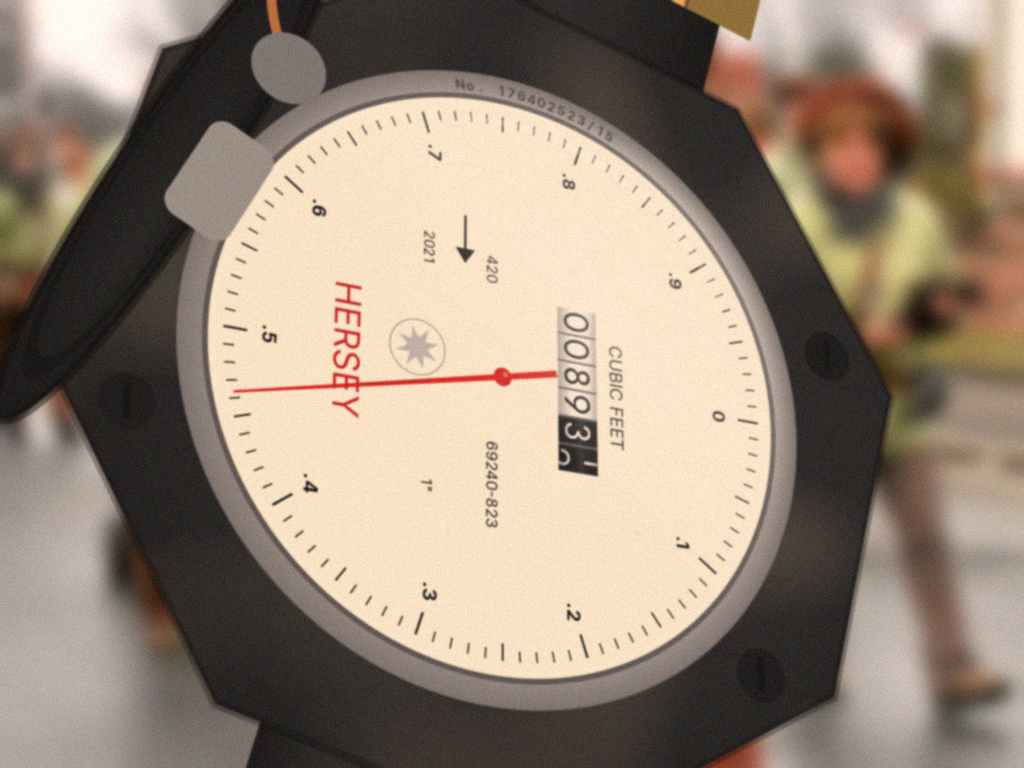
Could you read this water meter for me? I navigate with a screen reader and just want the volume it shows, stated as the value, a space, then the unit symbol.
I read 8931.46 ft³
